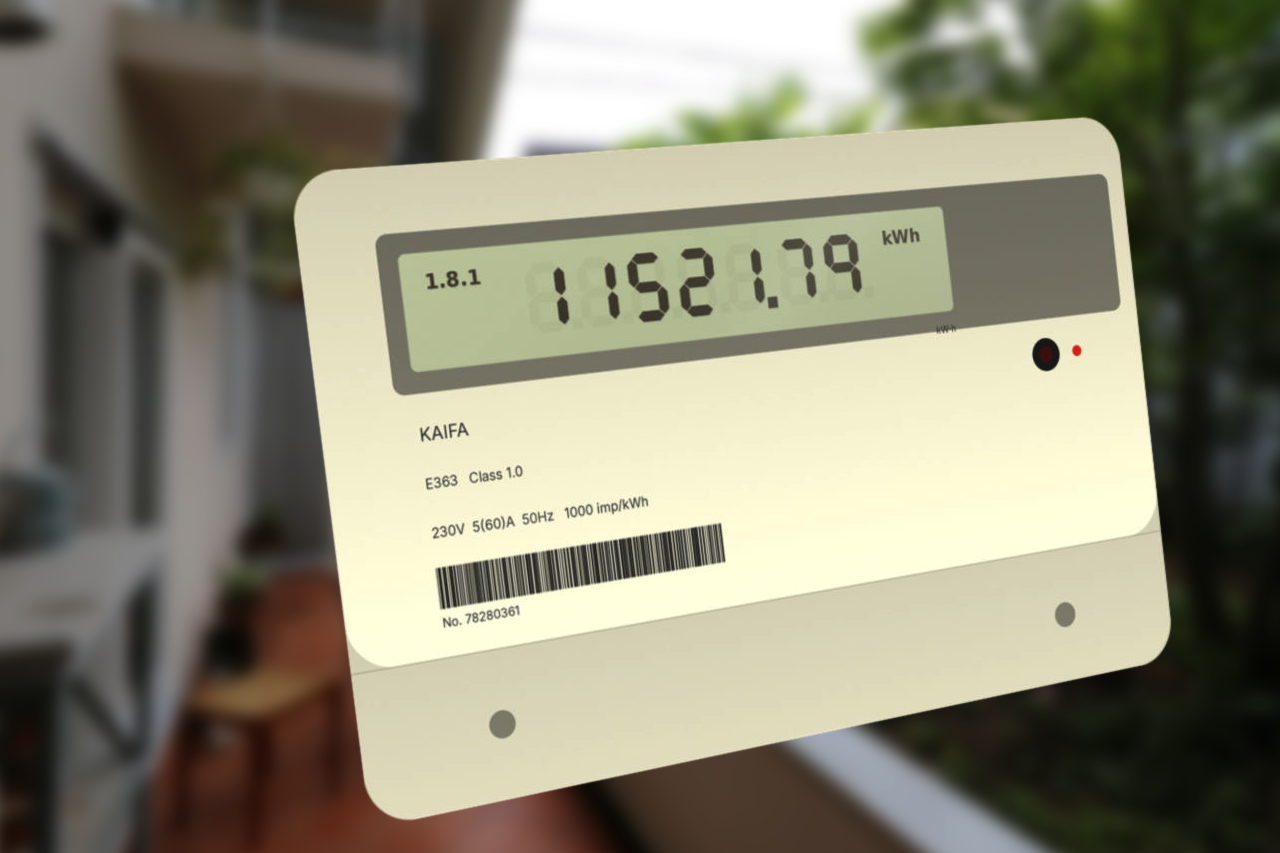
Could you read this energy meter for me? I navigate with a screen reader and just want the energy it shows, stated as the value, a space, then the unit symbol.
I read 11521.79 kWh
